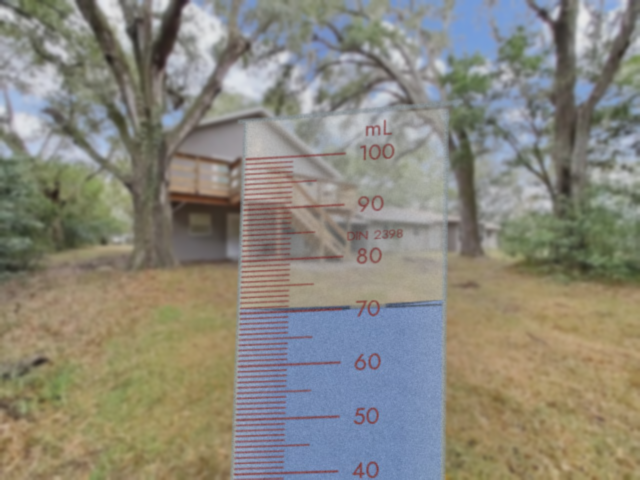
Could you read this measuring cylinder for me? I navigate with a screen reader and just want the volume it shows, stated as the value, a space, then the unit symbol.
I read 70 mL
